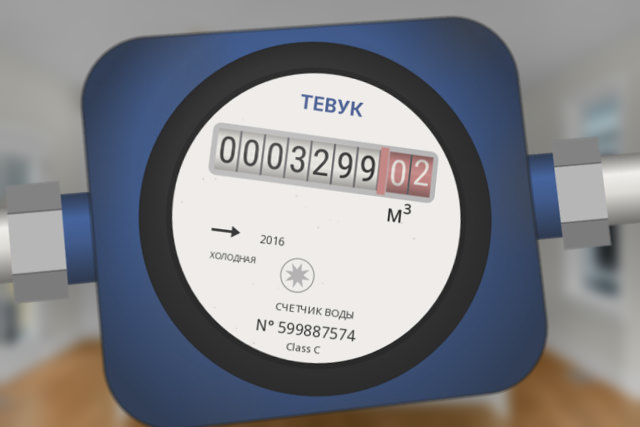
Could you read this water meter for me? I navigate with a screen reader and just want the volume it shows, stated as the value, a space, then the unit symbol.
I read 3299.02 m³
